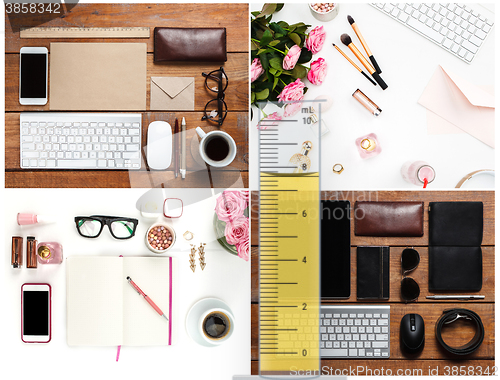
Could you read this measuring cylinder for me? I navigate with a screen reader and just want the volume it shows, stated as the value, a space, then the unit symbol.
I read 7.6 mL
